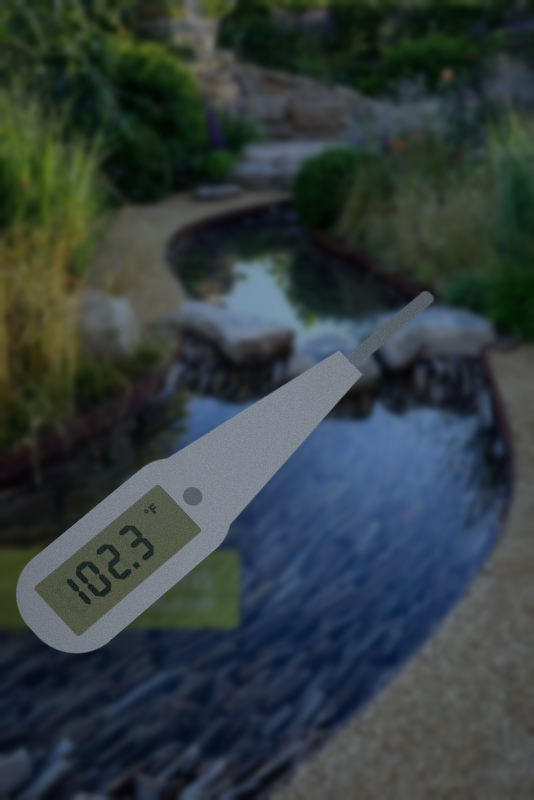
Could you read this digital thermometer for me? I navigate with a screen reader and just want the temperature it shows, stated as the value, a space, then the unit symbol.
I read 102.3 °F
